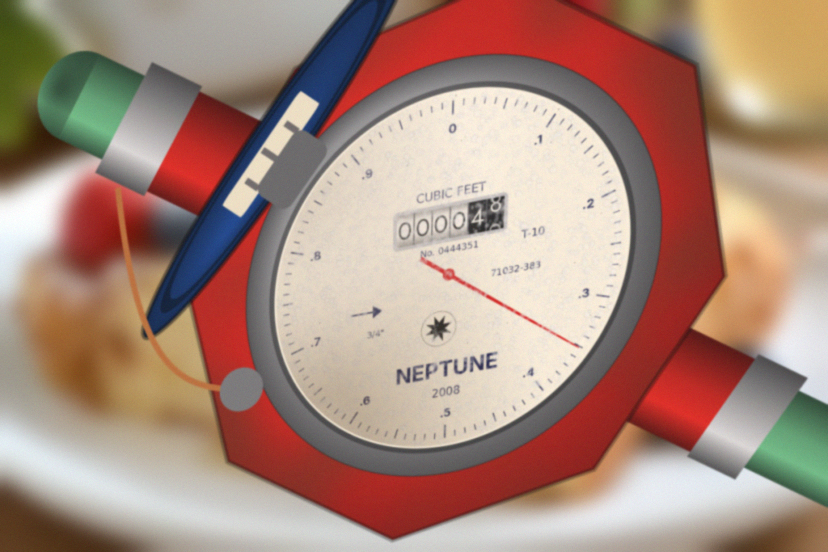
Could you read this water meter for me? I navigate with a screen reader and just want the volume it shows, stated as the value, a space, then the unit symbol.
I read 48.35 ft³
